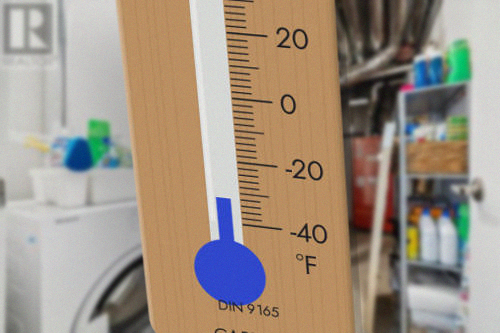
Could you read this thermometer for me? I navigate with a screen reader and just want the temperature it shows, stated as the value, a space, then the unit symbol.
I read -32 °F
